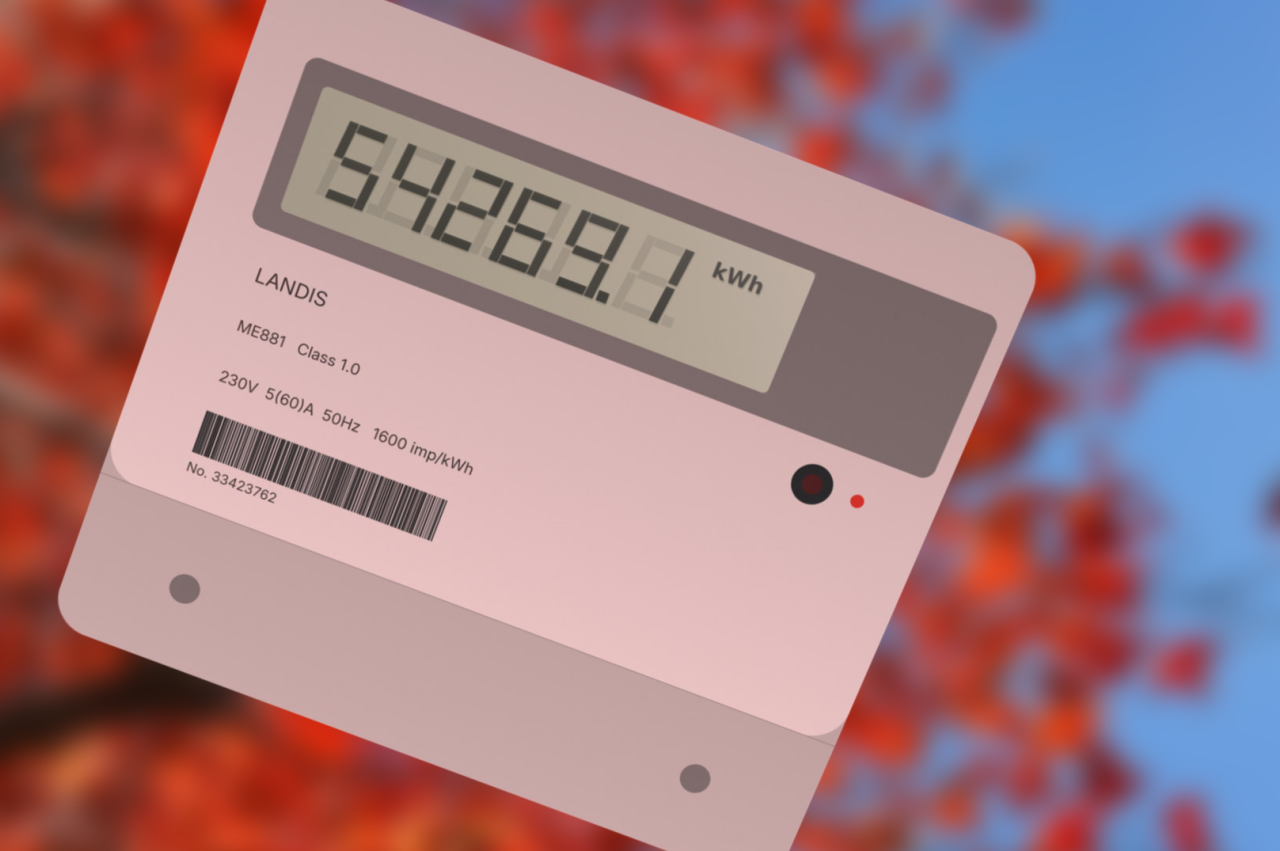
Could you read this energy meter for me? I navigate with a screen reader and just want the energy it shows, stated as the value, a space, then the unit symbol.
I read 54269.1 kWh
